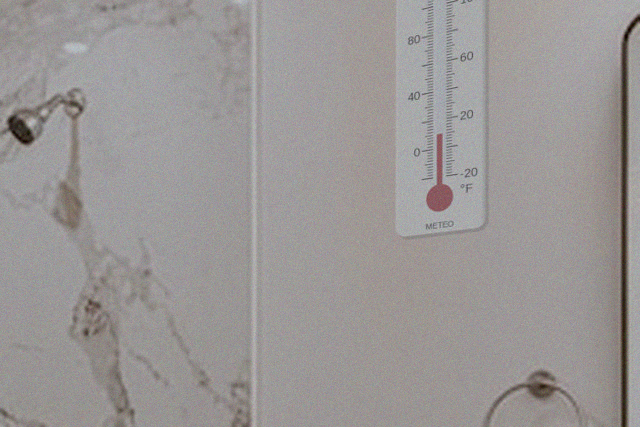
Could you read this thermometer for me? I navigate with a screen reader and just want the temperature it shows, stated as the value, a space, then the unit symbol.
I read 10 °F
